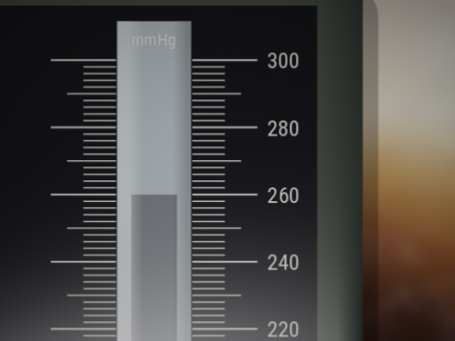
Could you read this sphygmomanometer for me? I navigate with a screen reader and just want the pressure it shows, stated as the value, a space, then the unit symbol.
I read 260 mmHg
